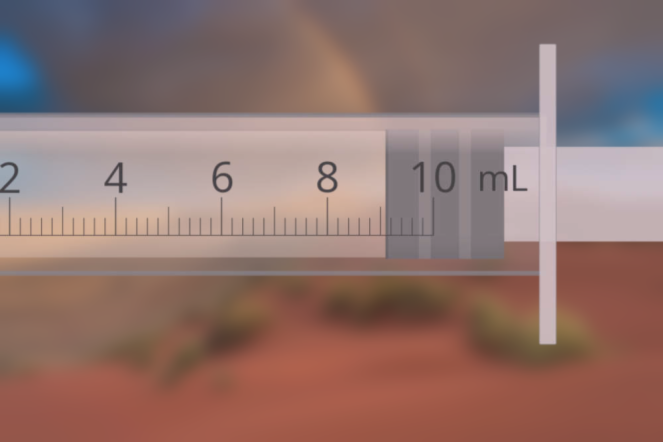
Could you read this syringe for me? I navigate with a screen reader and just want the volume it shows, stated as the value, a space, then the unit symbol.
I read 9.1 mL
